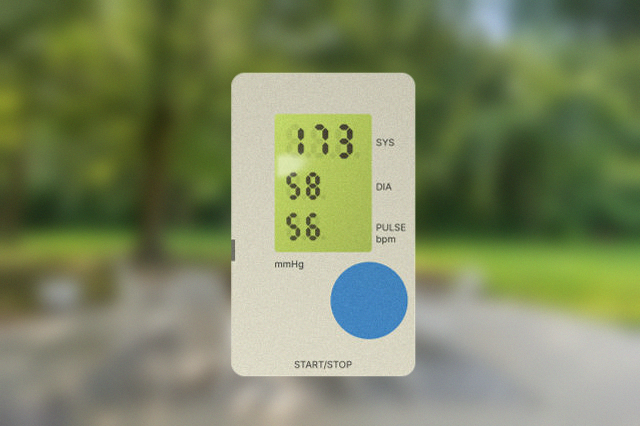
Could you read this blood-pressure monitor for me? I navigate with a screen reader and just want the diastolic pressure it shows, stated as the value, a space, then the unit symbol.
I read 58 mmHg
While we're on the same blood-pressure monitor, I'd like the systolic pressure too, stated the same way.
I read 173 mmHg
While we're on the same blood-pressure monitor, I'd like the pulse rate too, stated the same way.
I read 56 bpm
